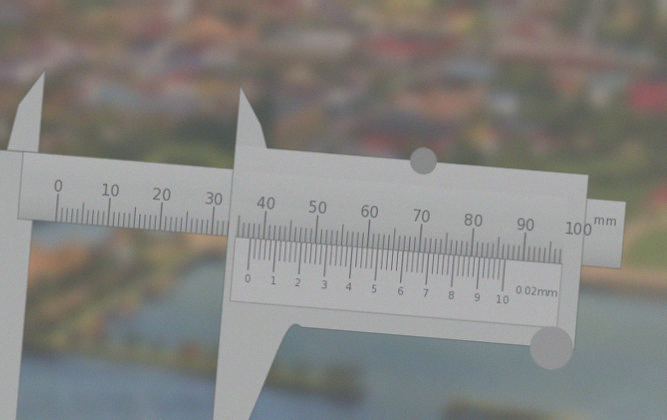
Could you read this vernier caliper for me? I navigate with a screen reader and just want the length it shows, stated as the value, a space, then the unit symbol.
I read 37.5 mm
